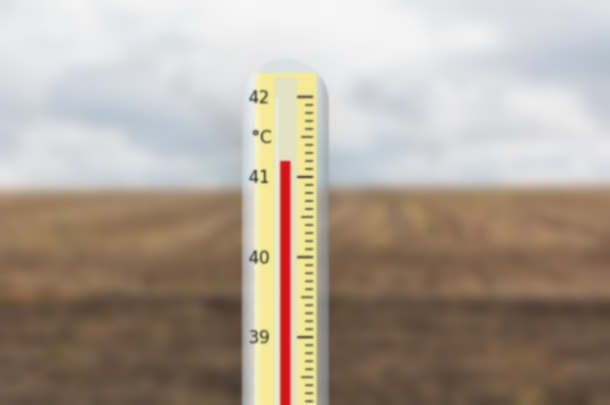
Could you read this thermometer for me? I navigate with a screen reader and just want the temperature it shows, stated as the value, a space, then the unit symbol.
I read 41.2 °C
